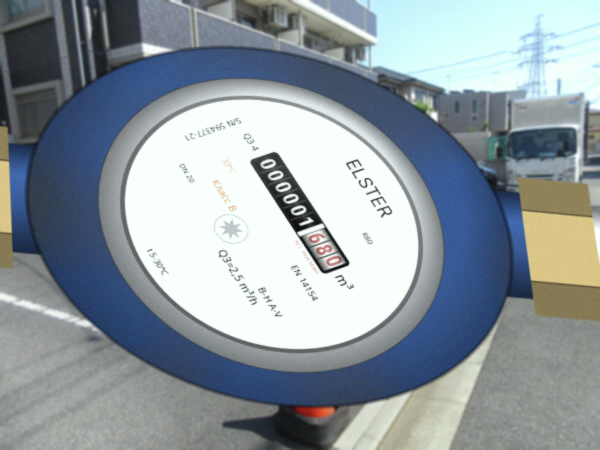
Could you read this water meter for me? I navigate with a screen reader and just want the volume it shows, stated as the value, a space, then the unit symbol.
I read 1.680 m³
